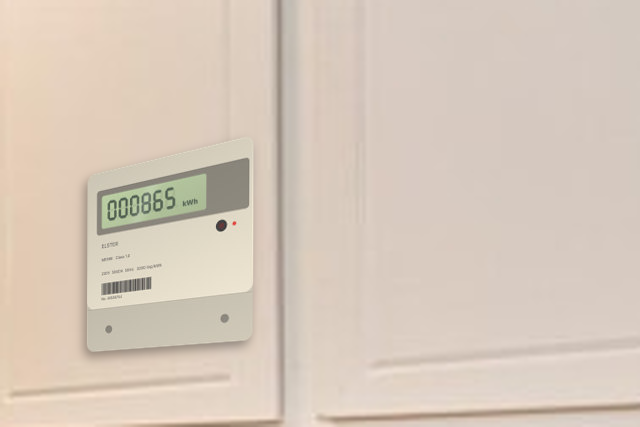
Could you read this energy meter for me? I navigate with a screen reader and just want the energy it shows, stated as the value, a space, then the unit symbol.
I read 865 kWh
